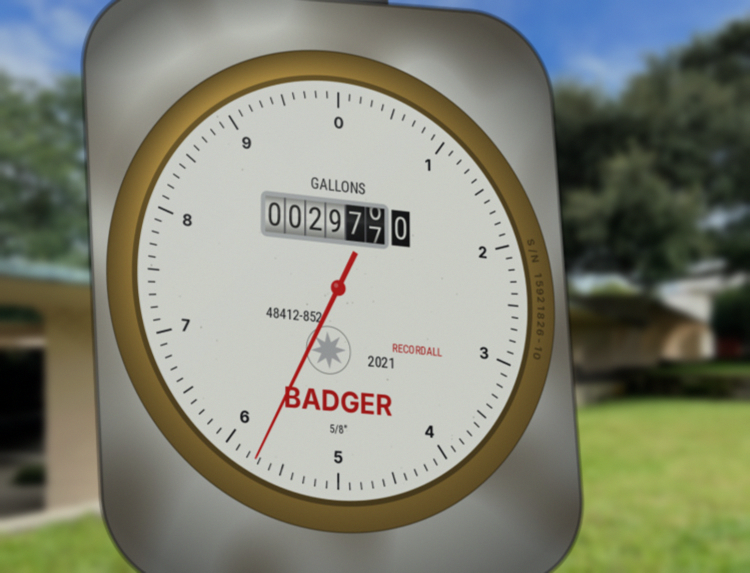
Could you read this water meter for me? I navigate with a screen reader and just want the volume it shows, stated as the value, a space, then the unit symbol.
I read 29765.7 gal
